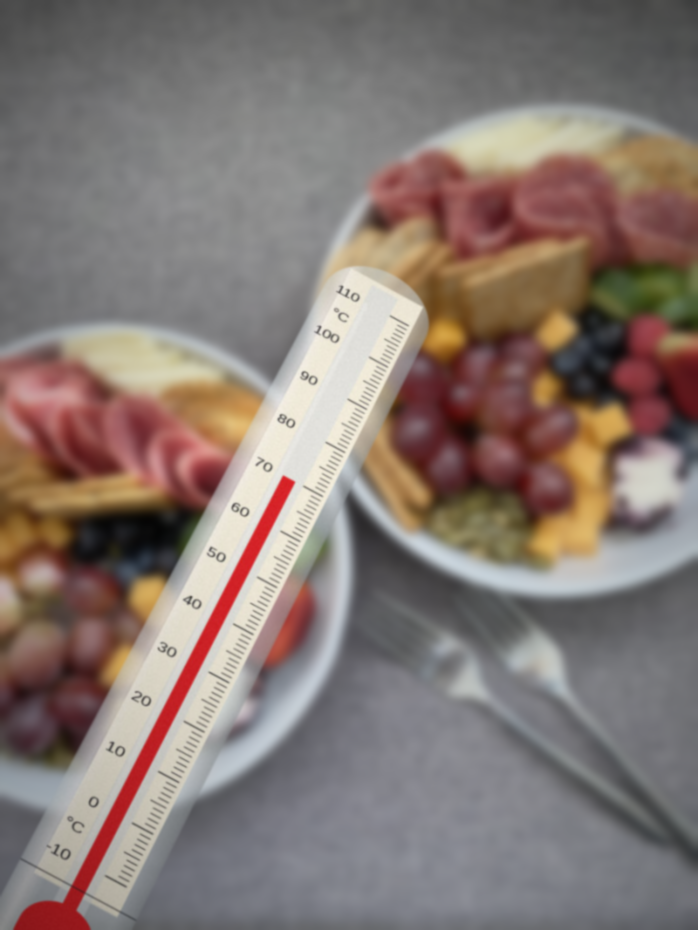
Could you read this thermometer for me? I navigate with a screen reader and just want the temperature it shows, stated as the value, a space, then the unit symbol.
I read 70 °C
